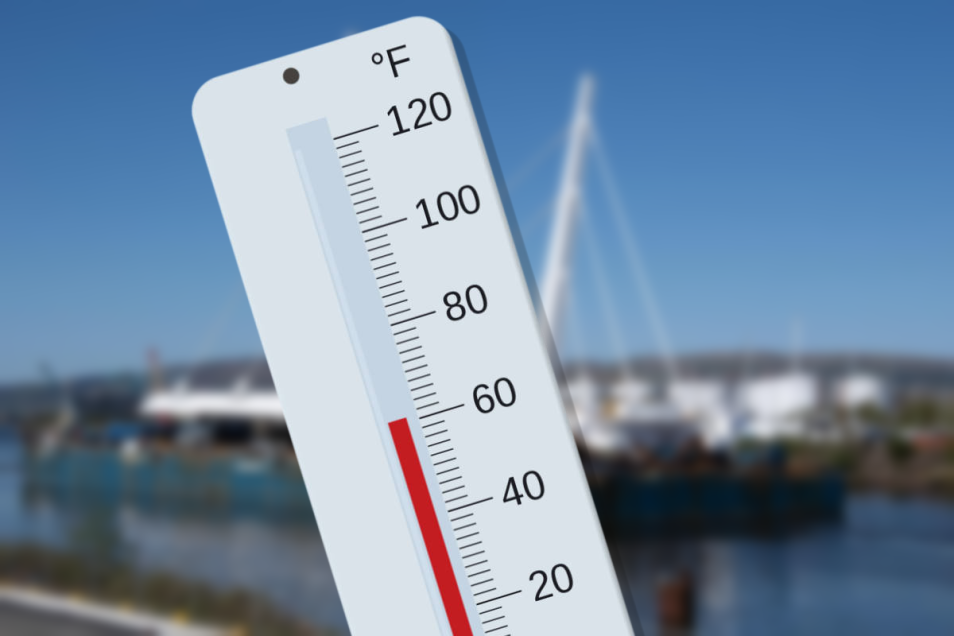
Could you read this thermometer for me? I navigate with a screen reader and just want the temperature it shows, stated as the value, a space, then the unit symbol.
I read 61 °F
